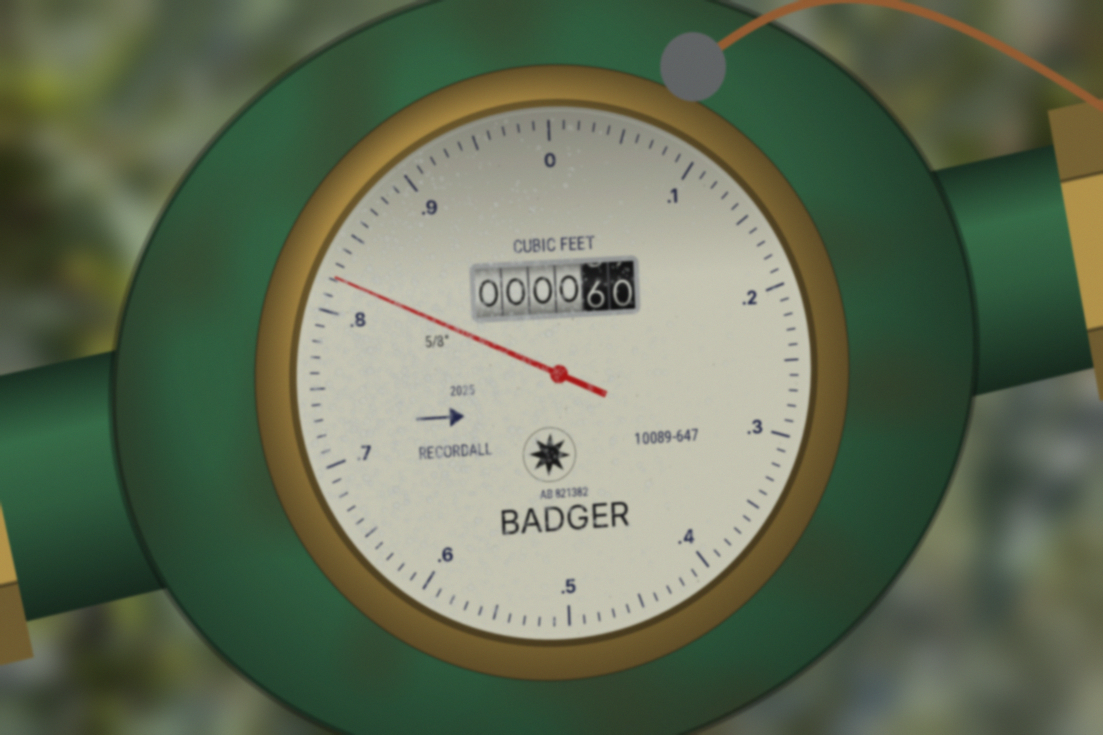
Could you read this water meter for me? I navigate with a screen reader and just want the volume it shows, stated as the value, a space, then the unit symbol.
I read 59.82 ft³
